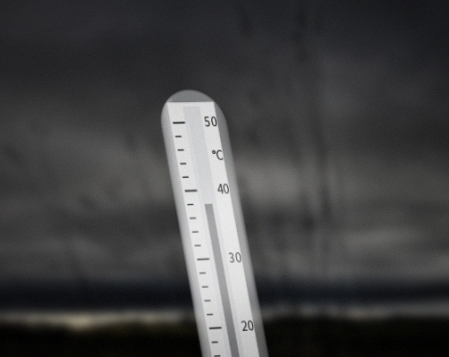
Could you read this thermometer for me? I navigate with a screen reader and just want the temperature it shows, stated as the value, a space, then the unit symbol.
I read 38 °C
